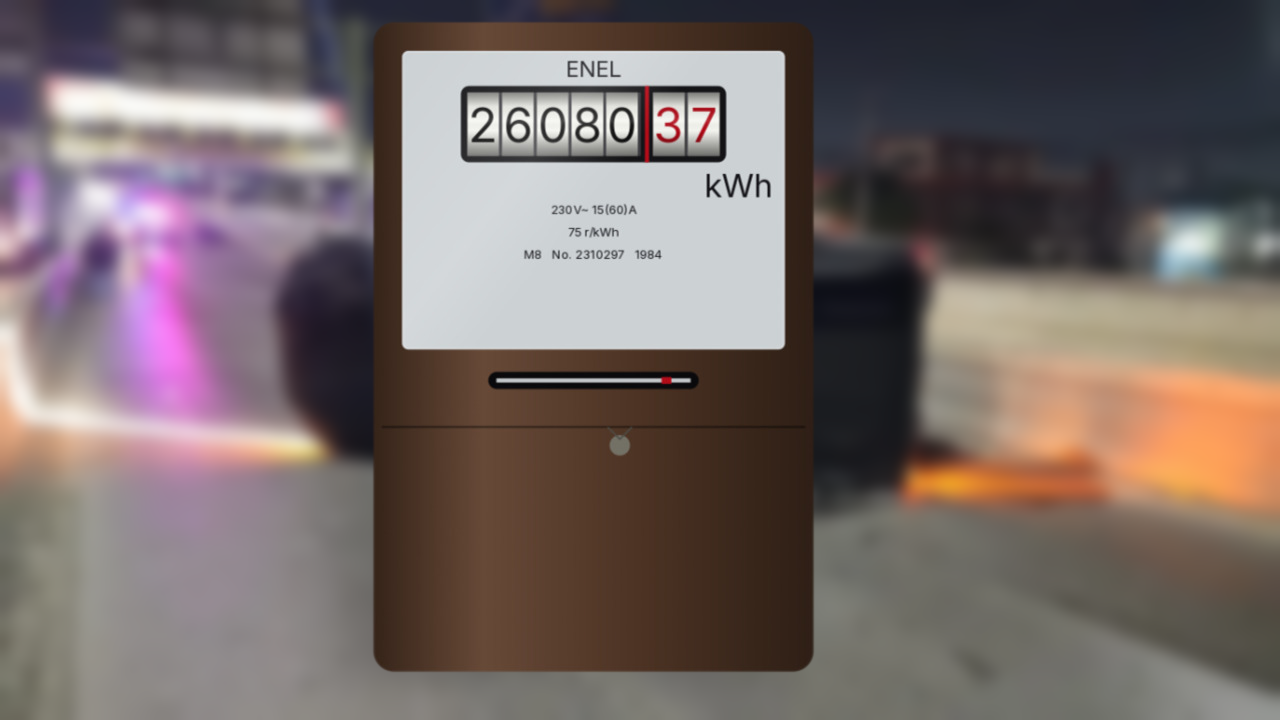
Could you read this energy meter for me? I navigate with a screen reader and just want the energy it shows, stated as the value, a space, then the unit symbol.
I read 26080.37 kWh
